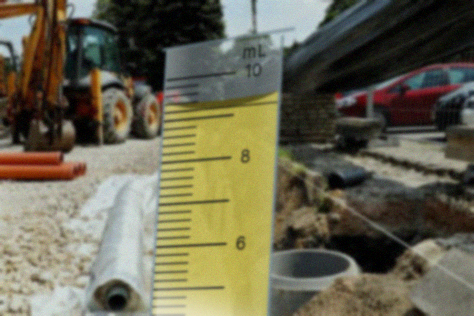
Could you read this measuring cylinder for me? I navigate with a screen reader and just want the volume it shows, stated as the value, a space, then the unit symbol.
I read 9.2 mL
